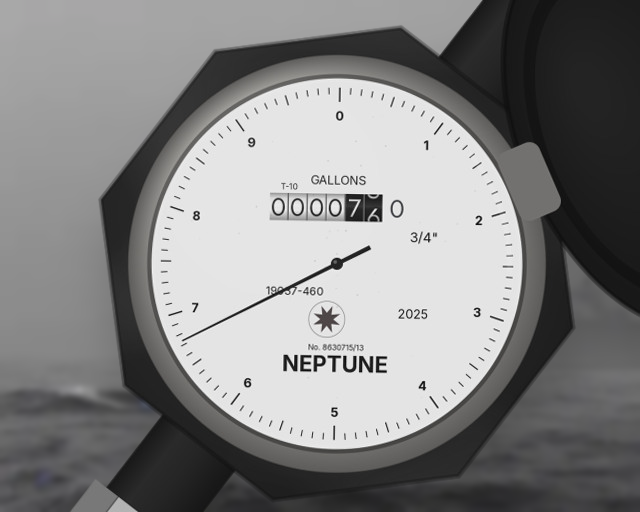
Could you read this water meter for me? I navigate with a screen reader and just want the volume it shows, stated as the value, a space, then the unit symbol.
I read 756.7 gal
